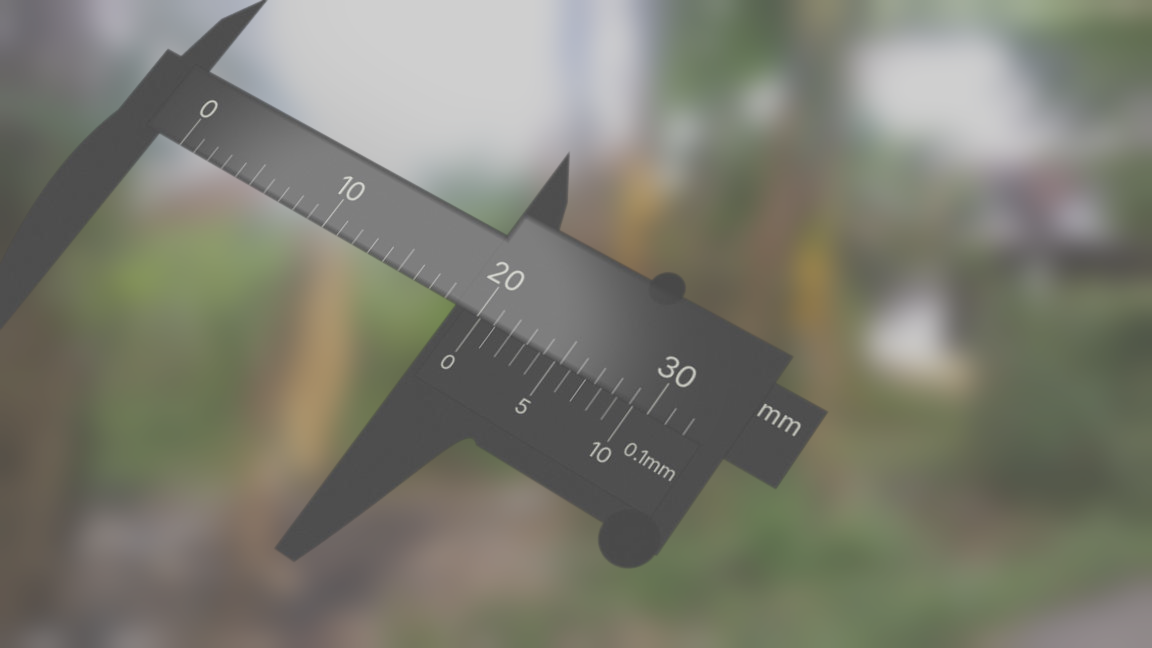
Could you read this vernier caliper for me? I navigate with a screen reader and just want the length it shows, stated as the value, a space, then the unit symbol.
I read 20.2 mm
